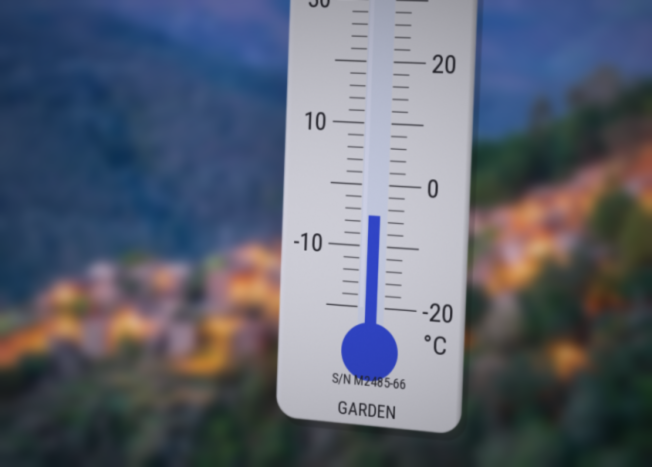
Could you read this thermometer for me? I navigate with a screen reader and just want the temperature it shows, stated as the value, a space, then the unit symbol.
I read -5 °C
